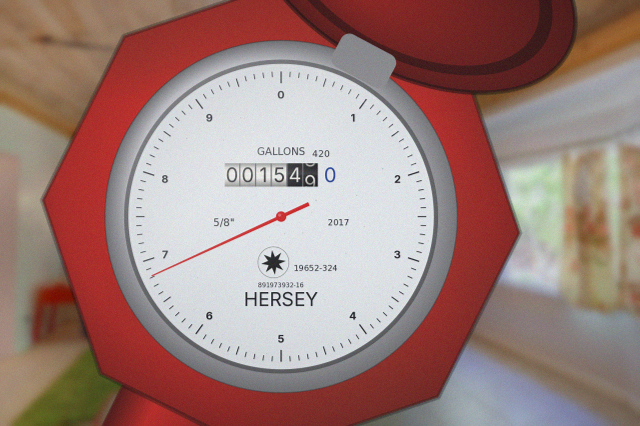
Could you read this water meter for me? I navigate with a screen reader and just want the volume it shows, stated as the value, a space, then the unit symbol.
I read 15486.8 gal
